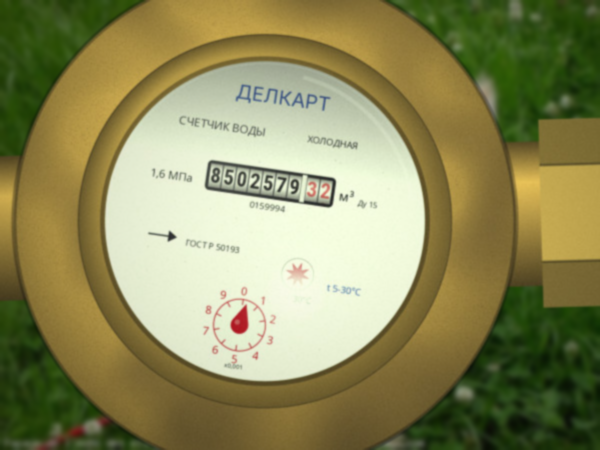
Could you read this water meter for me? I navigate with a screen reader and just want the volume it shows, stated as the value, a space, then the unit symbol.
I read 8502579.320 m³
